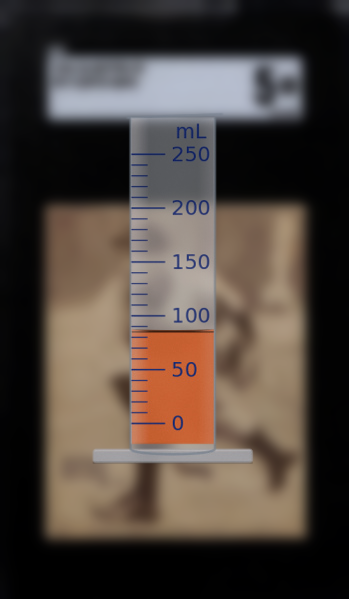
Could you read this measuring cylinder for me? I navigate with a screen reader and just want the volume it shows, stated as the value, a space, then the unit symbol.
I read 85 mL
